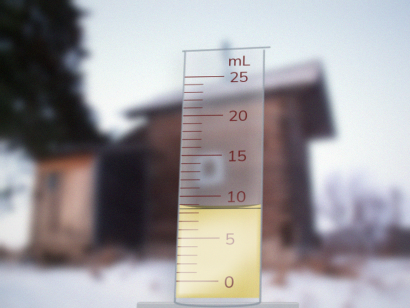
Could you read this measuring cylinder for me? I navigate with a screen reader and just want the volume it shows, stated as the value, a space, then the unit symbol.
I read 8.5 mL
